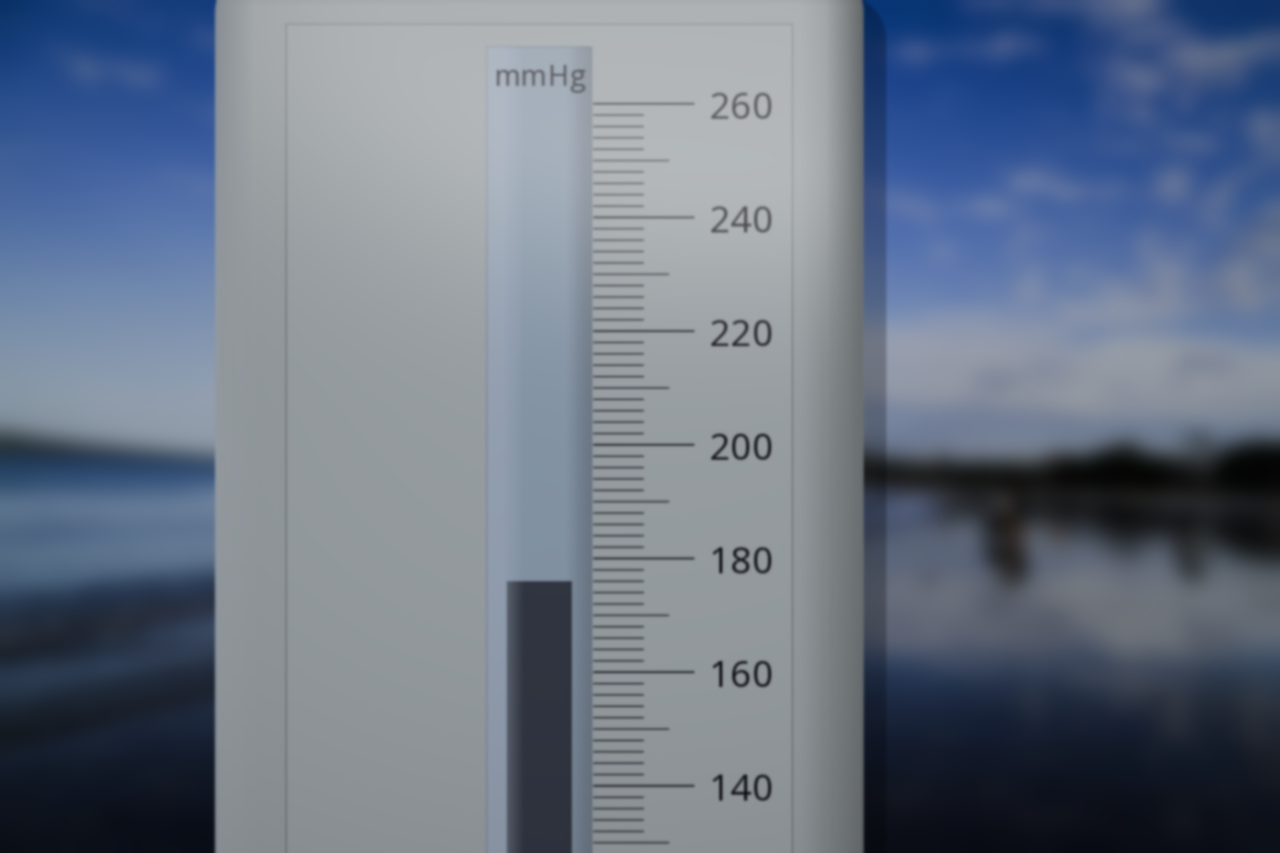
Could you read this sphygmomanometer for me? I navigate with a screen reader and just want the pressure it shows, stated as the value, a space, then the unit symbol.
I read 176 mmHg
